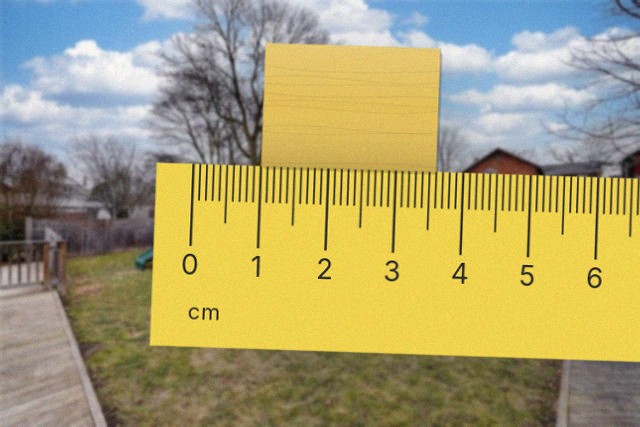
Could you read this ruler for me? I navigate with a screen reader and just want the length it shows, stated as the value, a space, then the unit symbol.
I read 2.6 cm
